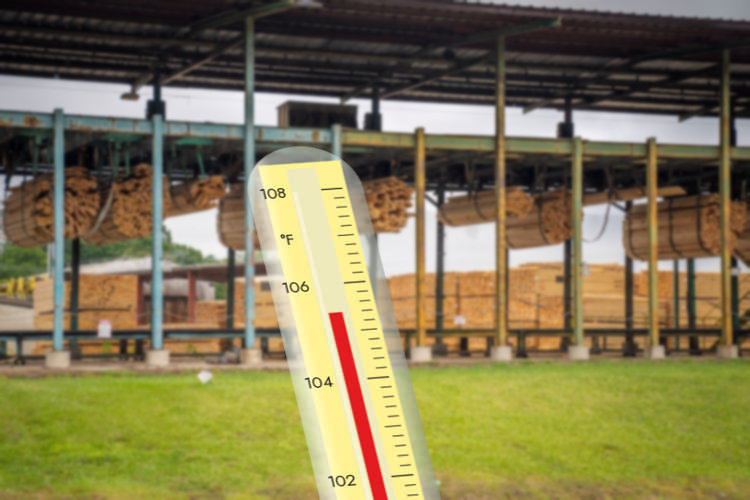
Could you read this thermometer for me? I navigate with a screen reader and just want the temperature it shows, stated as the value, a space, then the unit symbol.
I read 105.4 °F
